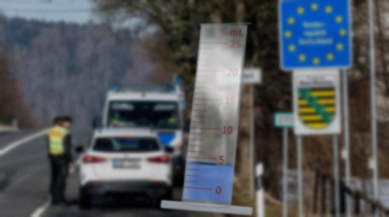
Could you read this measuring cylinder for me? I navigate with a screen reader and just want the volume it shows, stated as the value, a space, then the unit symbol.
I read 4 mL
